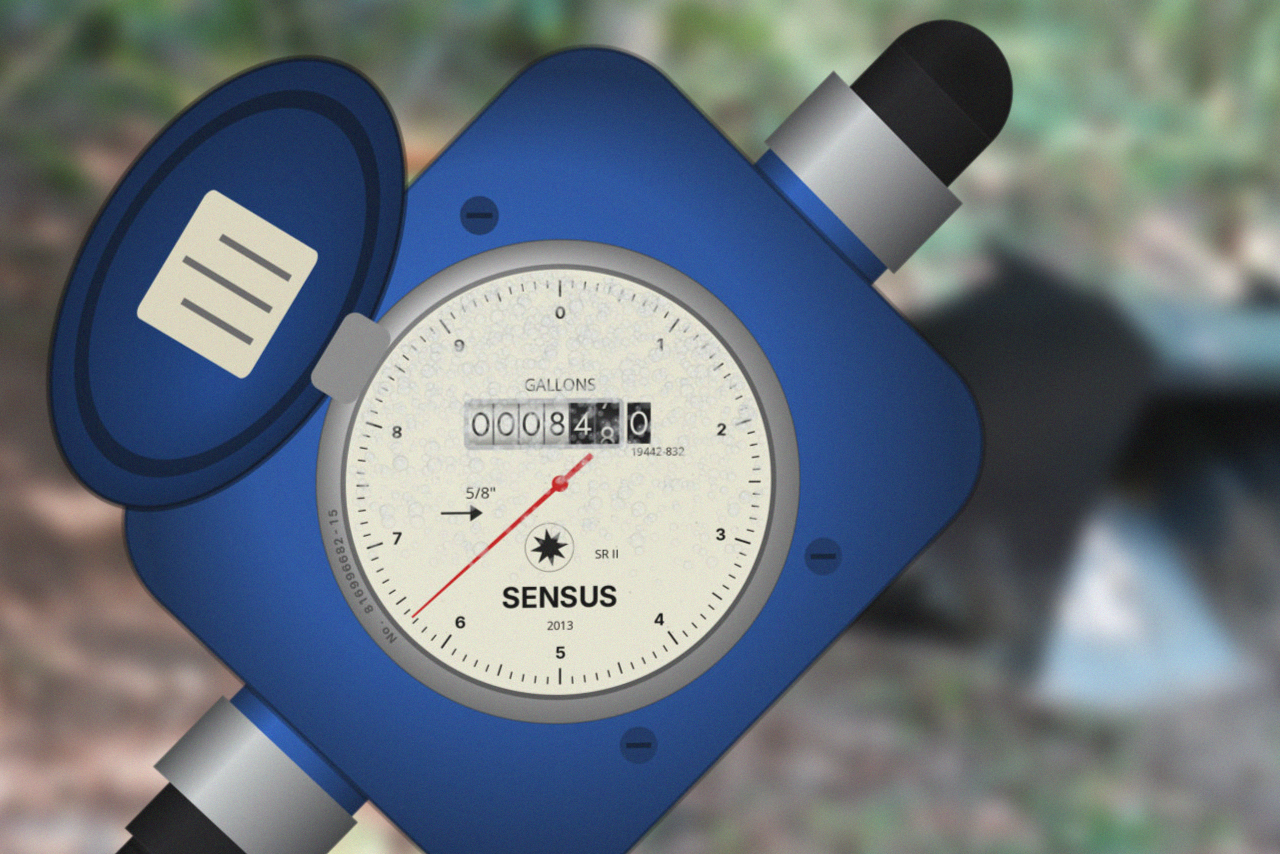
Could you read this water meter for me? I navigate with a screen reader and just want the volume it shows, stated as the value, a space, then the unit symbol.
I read 8476.3 gal
